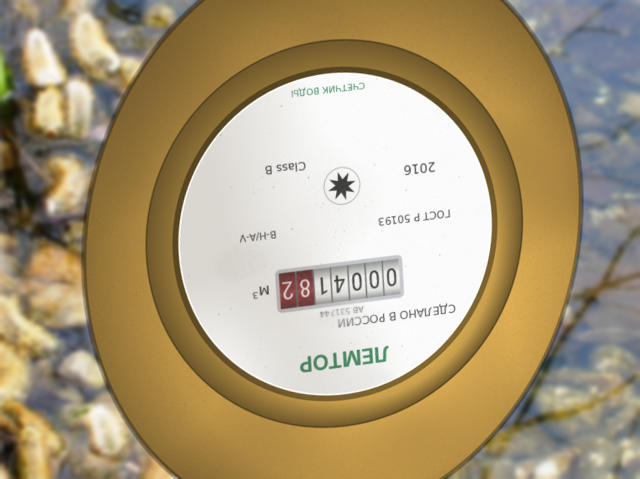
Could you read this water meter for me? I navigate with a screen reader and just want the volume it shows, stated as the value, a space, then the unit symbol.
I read 41.82 m³
